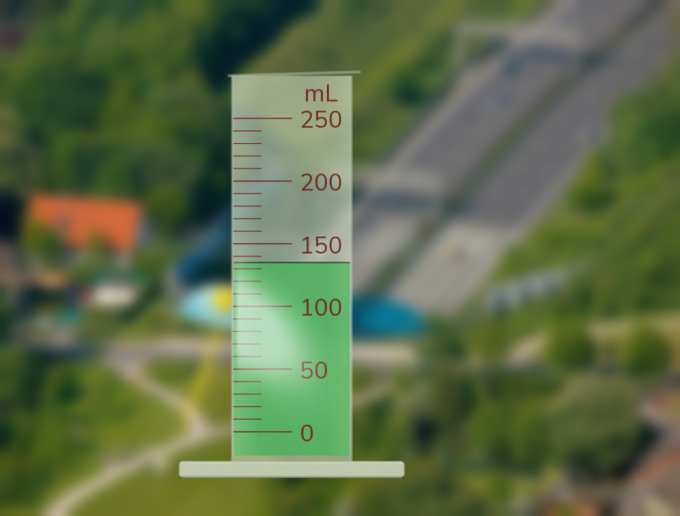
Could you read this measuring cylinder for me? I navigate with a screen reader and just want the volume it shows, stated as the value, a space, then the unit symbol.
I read 135 mL
